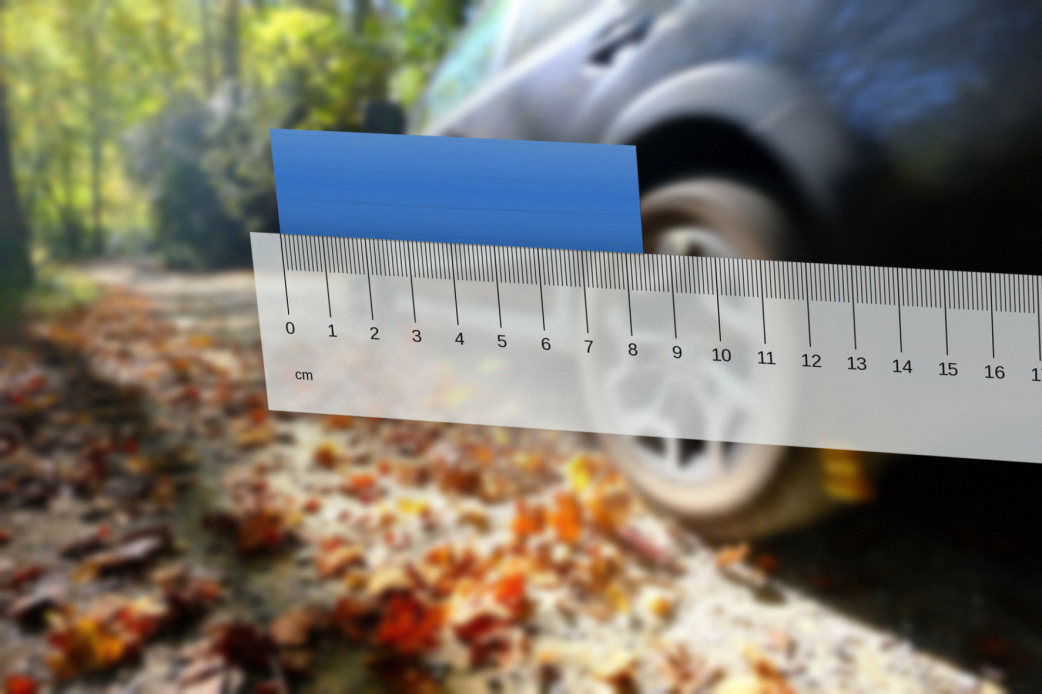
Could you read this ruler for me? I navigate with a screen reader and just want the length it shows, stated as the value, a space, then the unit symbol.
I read 8.4 cm
